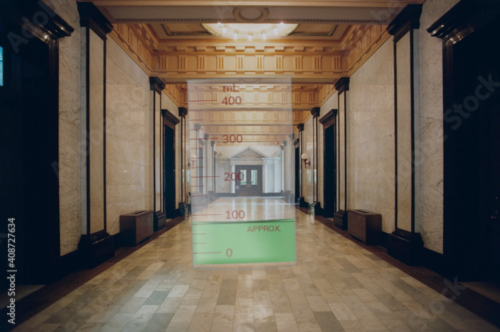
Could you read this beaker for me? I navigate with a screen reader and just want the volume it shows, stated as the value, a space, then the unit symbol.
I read 75 mL
